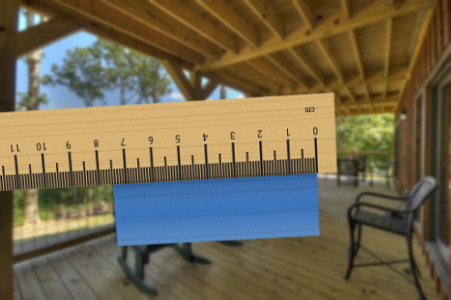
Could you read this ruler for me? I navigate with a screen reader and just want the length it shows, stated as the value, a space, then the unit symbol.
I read 7.5 cm
